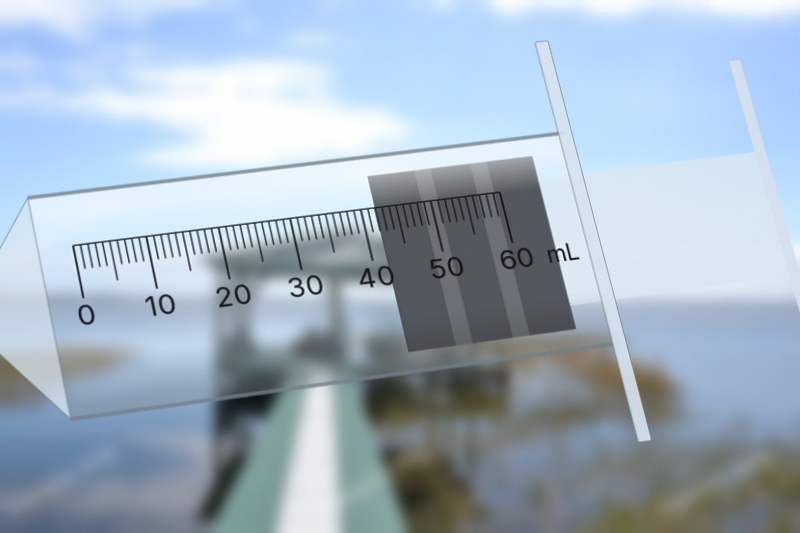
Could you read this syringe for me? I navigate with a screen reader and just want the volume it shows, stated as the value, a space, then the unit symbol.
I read 42 mL
